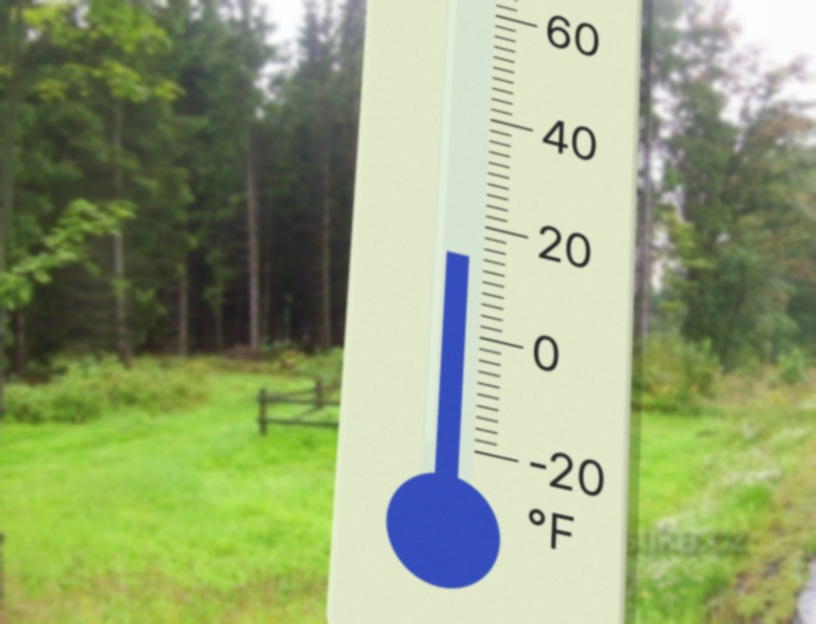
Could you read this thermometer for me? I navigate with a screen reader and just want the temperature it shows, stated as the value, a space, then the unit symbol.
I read 14 °F
